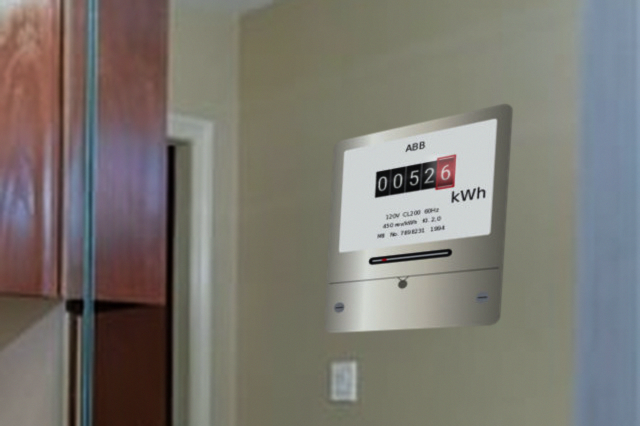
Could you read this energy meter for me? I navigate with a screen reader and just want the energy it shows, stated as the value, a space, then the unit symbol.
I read 52.6 kWh
